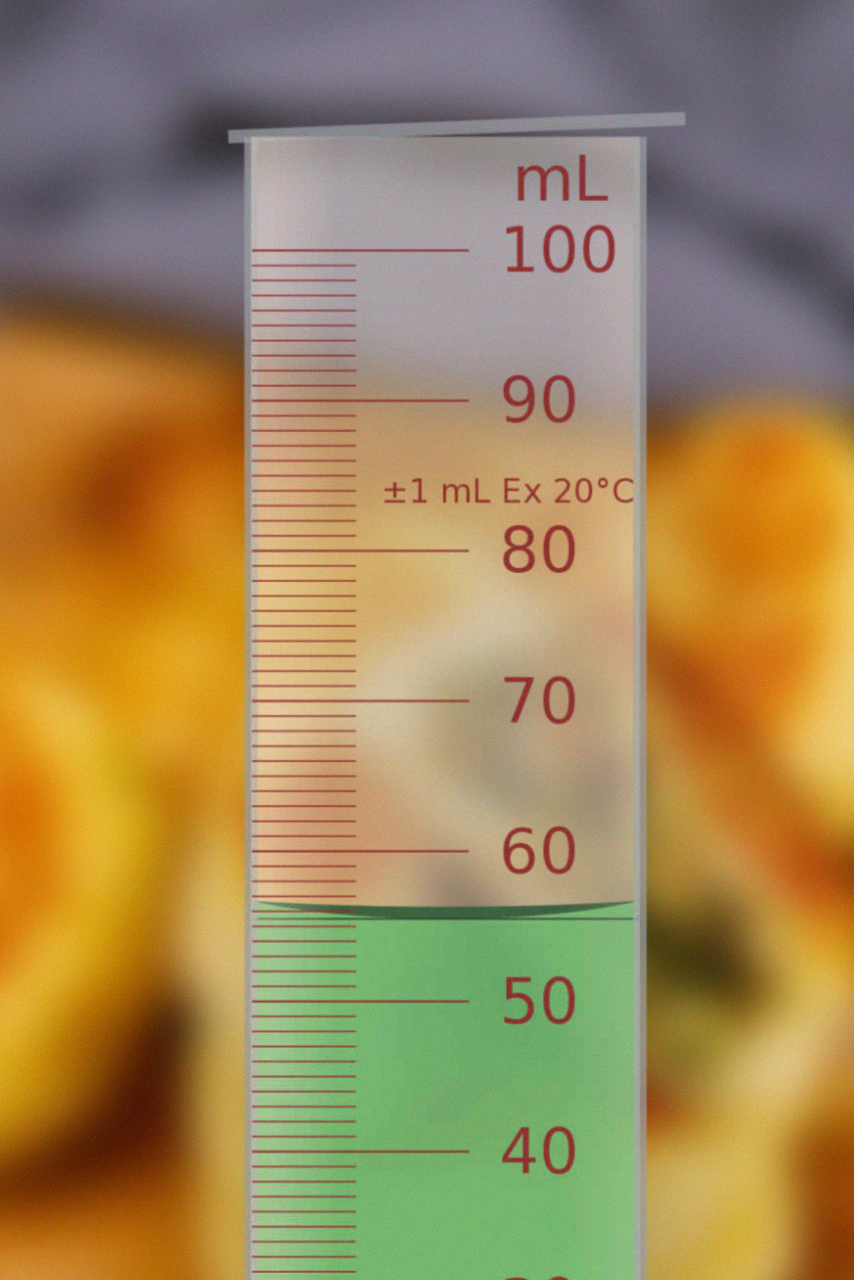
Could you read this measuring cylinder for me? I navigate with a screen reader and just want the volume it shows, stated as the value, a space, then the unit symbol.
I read 55.5 mL
